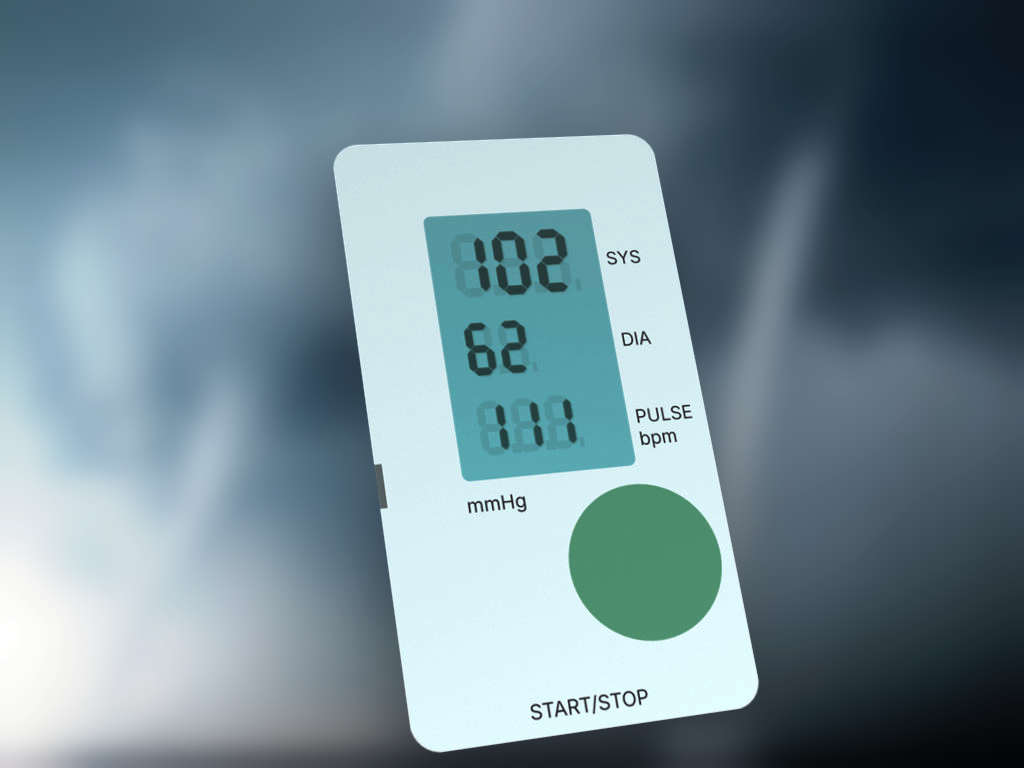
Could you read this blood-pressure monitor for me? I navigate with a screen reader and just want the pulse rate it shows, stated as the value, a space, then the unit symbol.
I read 111 bpm
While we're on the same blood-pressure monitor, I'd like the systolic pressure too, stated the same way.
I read 102 mmHg
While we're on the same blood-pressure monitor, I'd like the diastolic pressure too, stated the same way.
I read 62 mmHg
